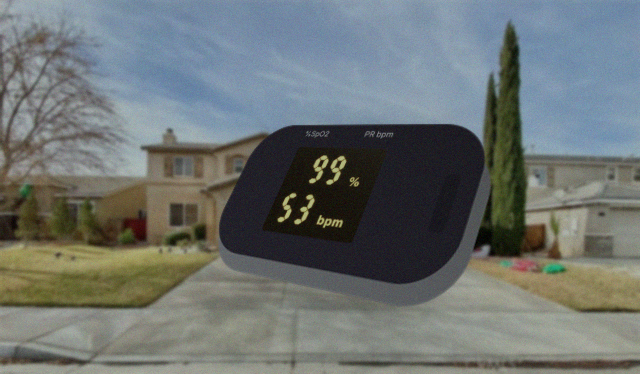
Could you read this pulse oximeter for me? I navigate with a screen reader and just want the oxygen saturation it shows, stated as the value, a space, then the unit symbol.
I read 99 %
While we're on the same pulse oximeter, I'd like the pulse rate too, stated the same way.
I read 53 bpm
